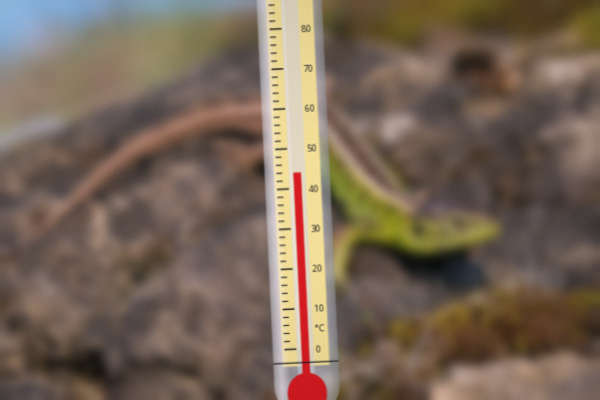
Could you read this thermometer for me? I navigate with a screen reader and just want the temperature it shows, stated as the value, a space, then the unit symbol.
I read 44 °C
